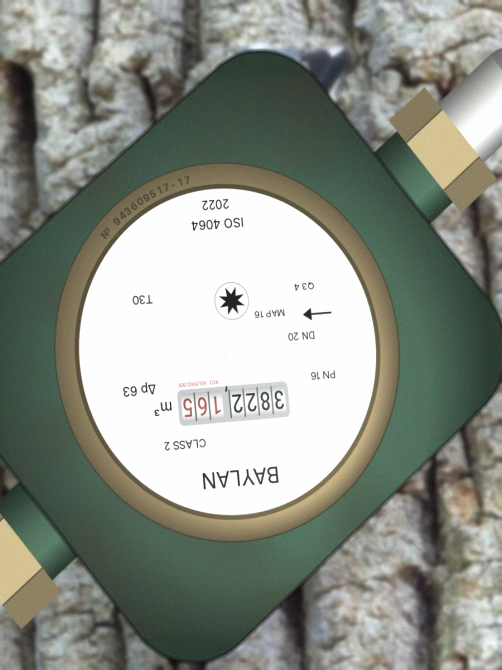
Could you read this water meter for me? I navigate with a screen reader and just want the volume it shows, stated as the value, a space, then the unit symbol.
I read 3822.165 m³
